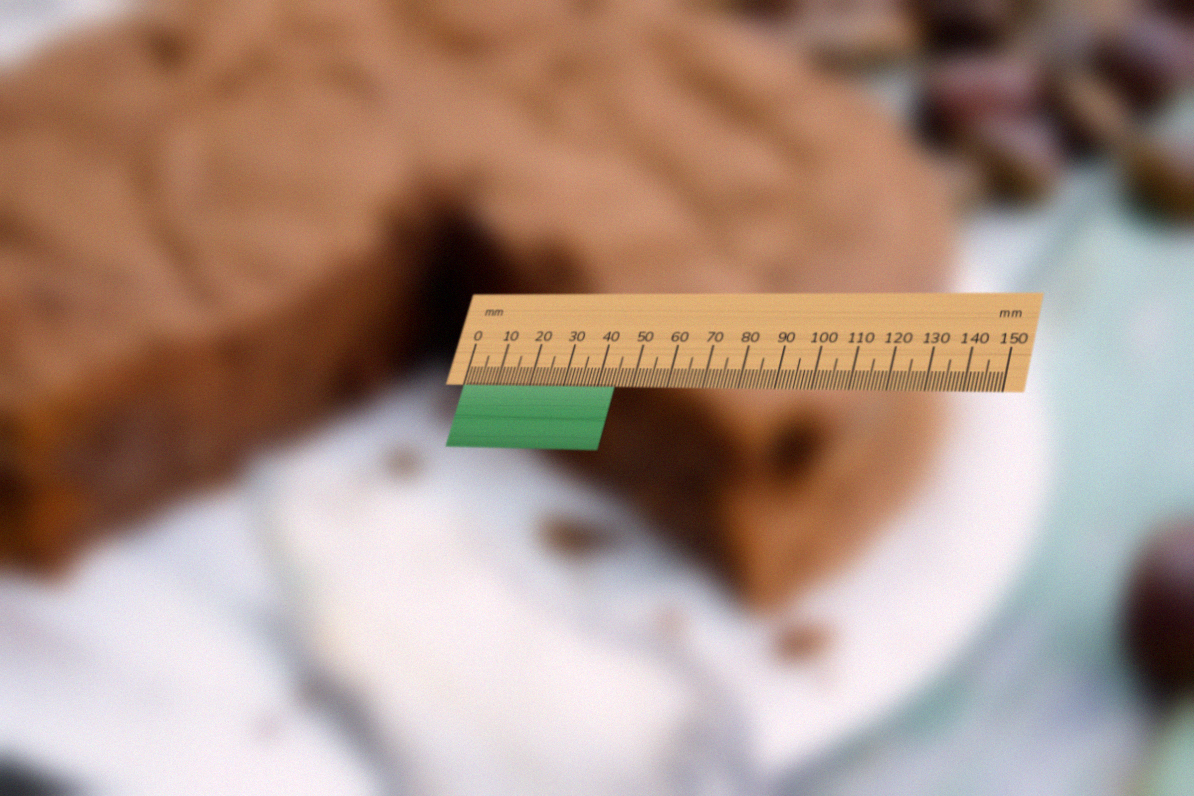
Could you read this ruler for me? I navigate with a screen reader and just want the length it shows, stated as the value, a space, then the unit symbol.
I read 45 mm
